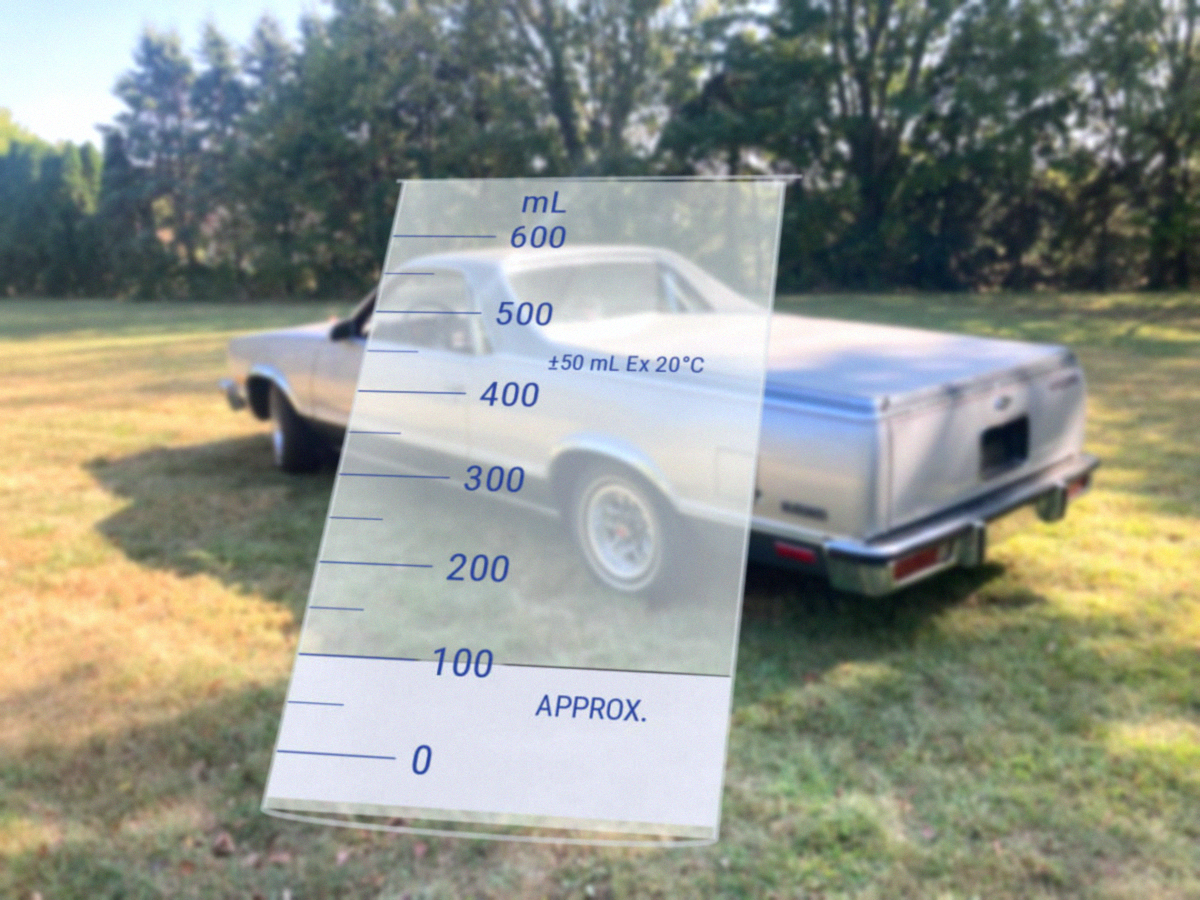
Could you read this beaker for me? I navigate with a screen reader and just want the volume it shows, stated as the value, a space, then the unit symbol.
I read 100 mL
